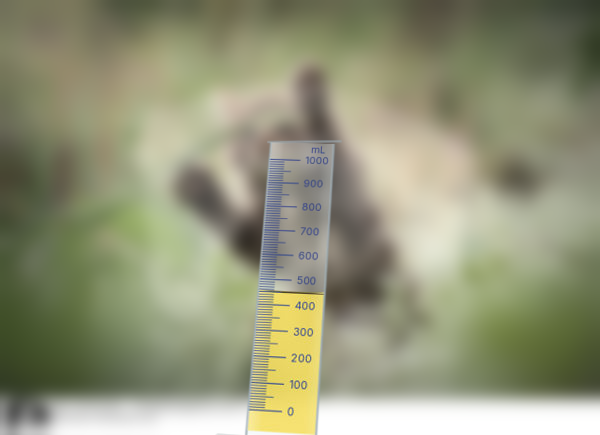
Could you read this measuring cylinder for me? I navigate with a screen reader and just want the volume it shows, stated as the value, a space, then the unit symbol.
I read 450 mL
